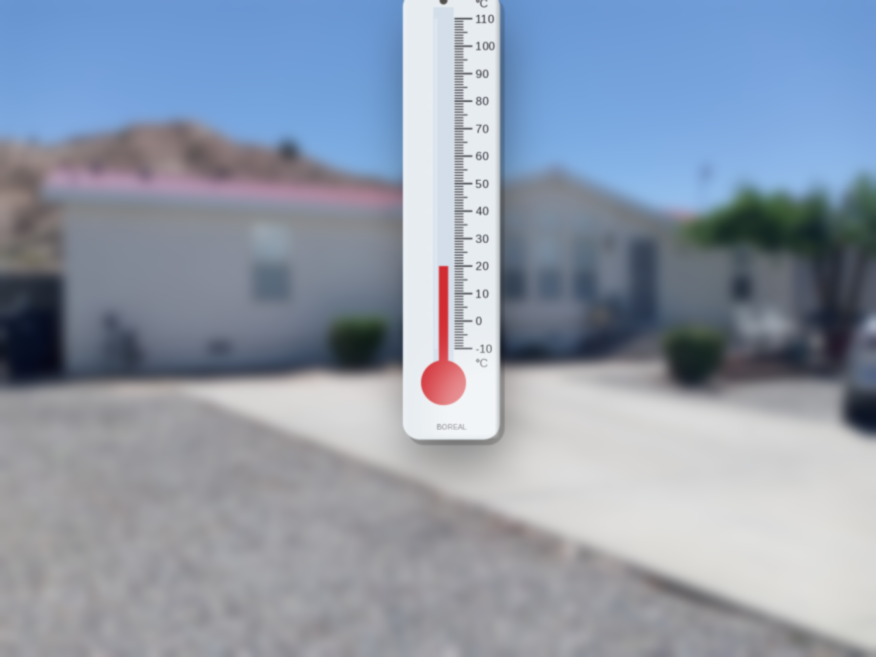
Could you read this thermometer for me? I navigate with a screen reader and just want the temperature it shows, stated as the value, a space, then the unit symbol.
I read 20 °C
